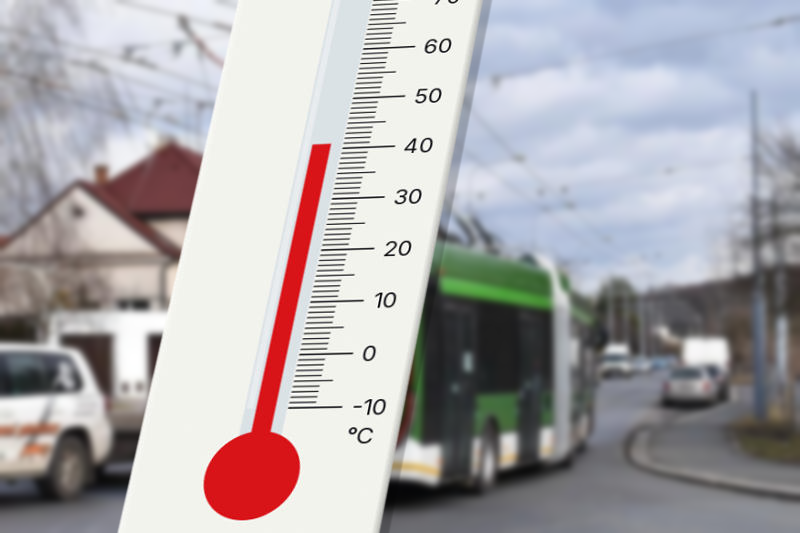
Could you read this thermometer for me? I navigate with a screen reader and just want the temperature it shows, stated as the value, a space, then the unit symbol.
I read 41 °C
